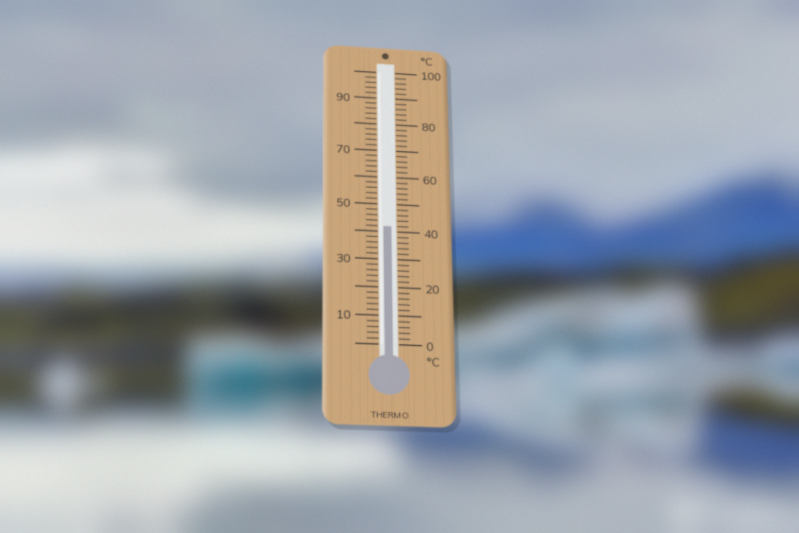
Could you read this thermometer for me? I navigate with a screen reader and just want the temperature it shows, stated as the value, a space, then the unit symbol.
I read 42 °C
